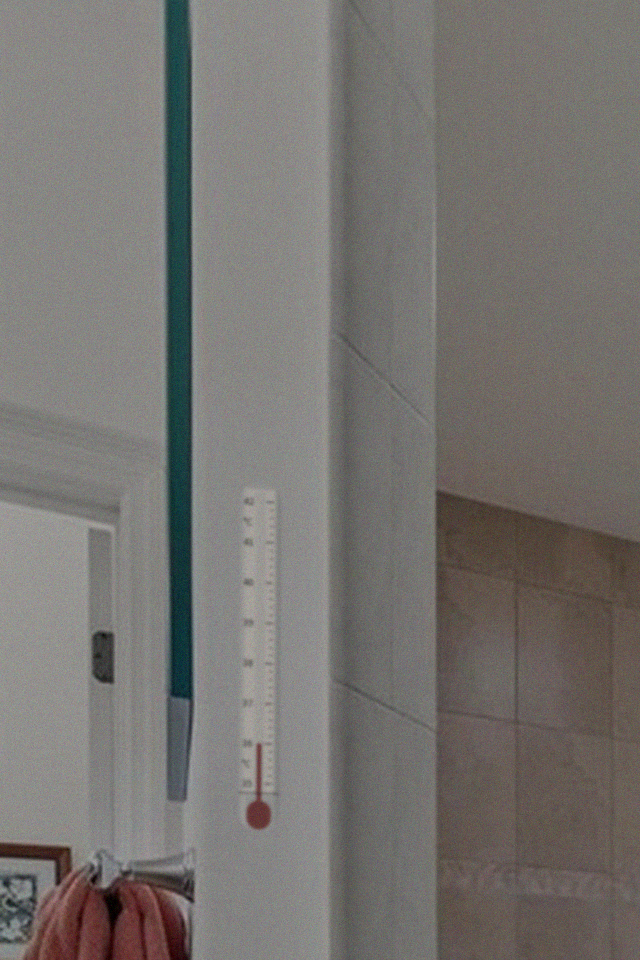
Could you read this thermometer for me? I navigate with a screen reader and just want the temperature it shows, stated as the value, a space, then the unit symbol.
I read 36 °C
